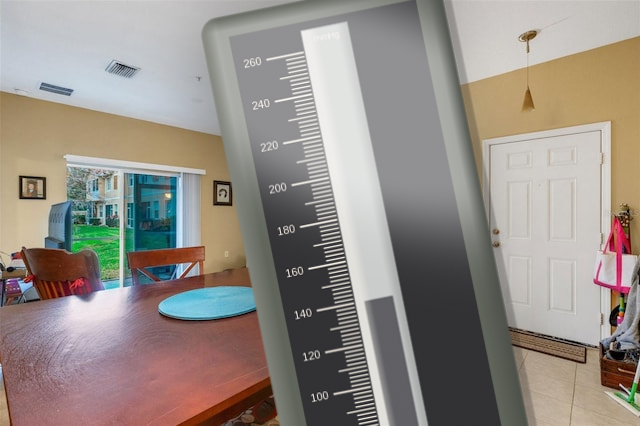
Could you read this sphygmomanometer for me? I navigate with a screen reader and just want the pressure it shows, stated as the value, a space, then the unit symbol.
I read 140 mmHg
